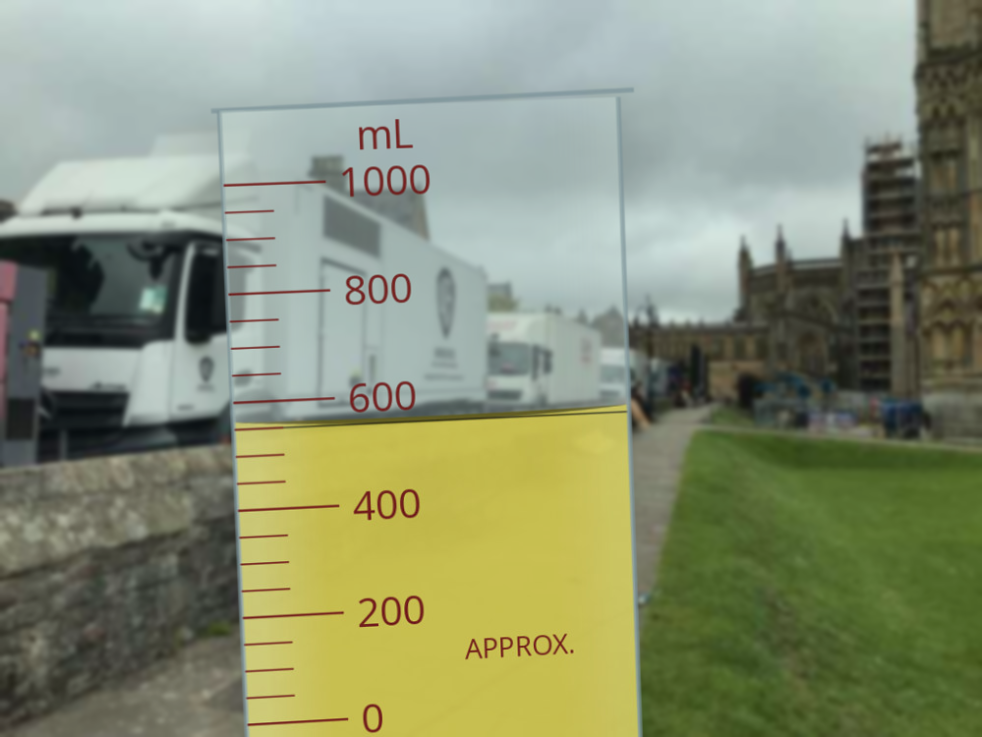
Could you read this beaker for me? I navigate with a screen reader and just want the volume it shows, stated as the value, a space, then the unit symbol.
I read 550 mL
